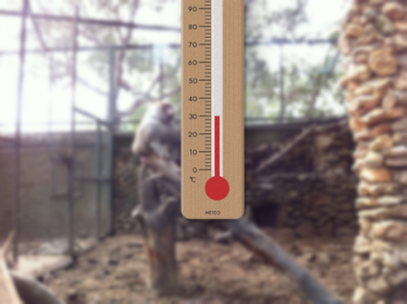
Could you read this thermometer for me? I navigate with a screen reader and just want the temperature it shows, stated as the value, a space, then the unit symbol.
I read 30 °C
